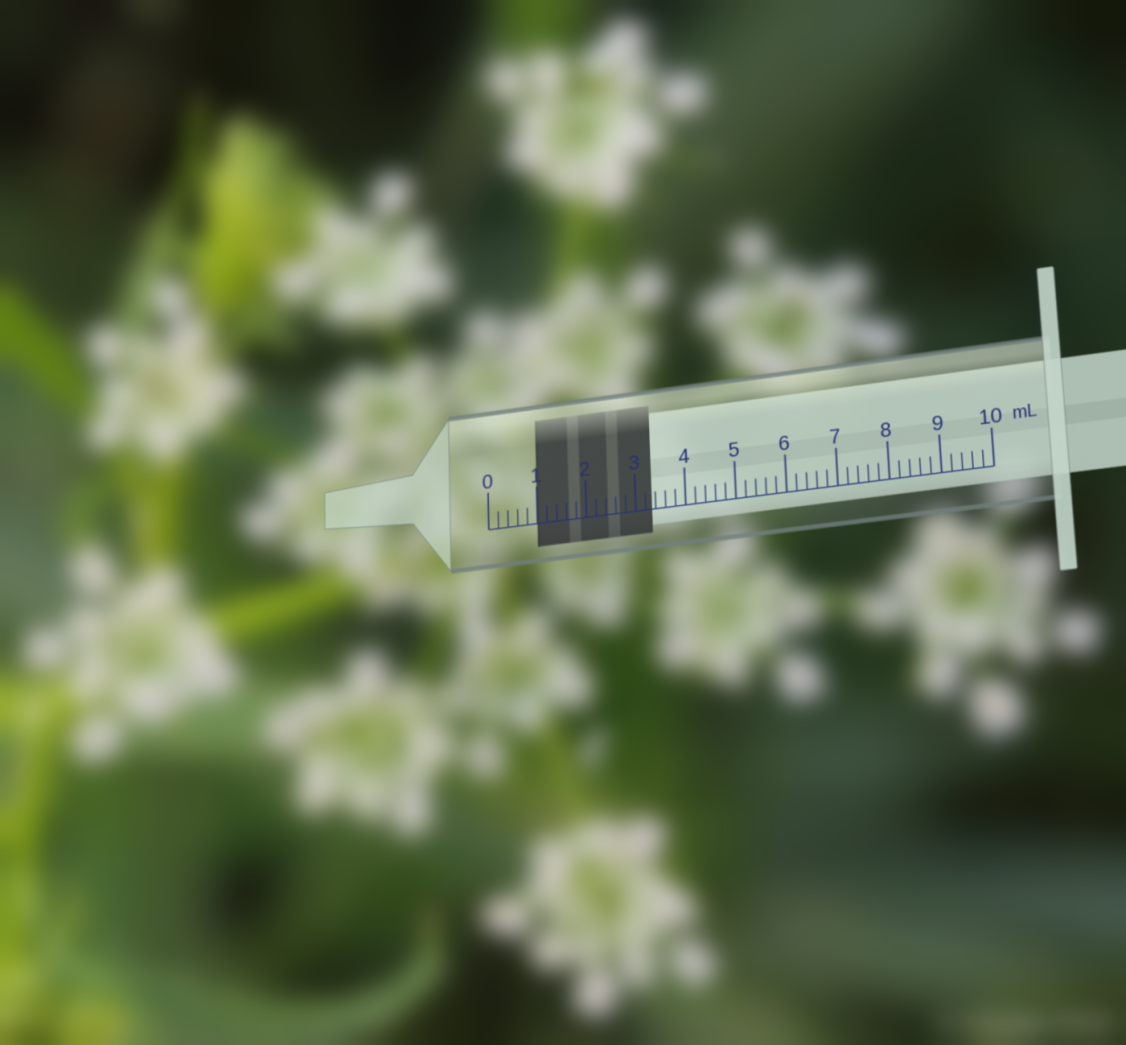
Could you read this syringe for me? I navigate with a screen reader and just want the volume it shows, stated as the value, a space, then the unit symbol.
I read 1 mL
